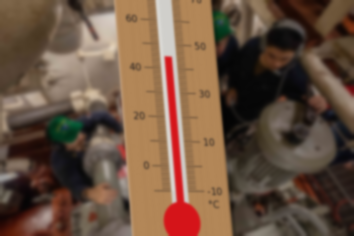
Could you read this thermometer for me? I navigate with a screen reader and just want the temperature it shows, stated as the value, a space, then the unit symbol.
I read 45 °C
